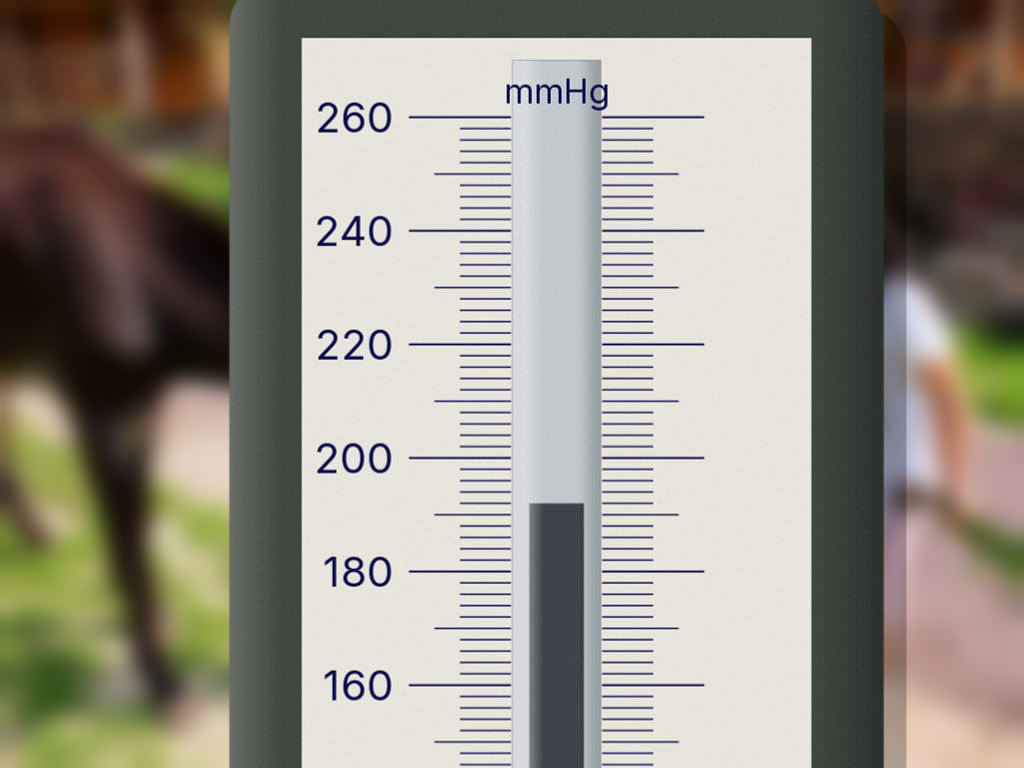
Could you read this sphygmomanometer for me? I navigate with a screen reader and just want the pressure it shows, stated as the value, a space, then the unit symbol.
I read 192 mmHg
